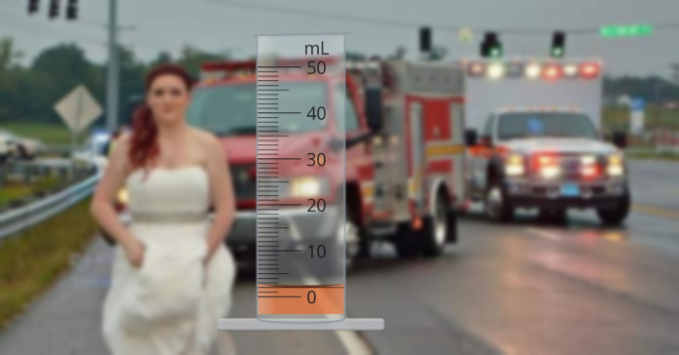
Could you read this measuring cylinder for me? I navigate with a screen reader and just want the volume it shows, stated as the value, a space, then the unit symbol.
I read 2 mL
